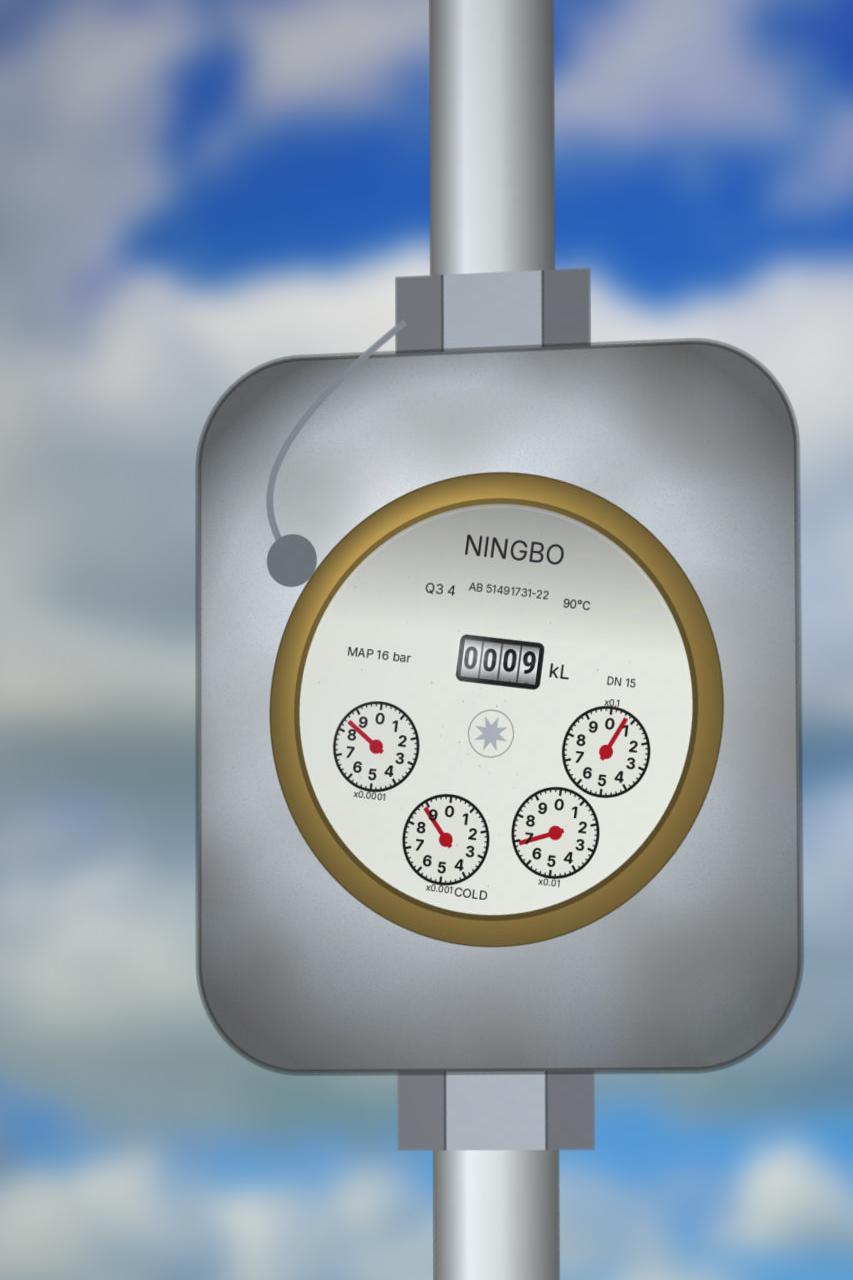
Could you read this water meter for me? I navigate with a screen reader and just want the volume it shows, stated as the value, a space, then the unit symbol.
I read 9.0688 kL
